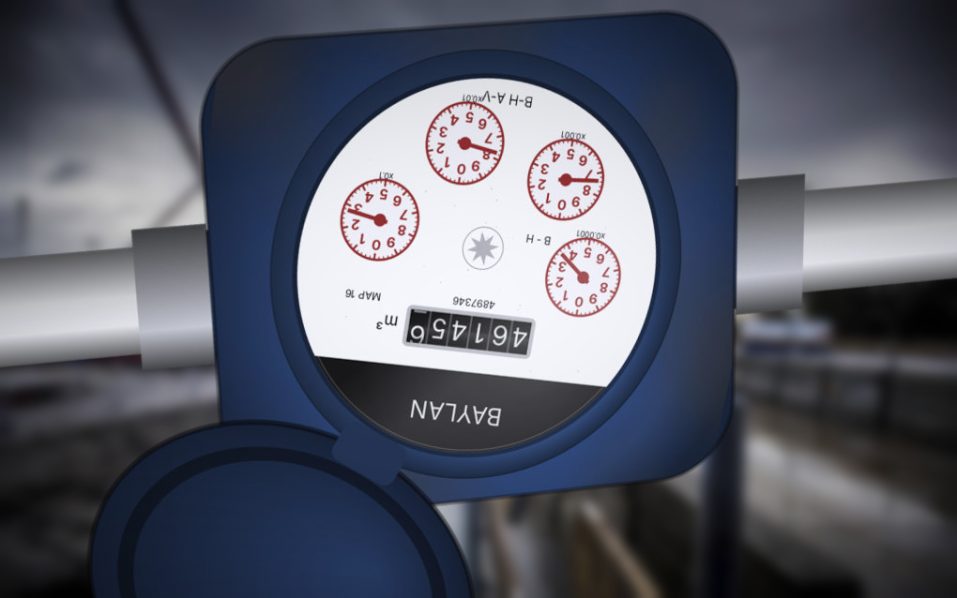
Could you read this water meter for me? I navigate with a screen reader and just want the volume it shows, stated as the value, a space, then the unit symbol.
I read 461456.2773 m³
